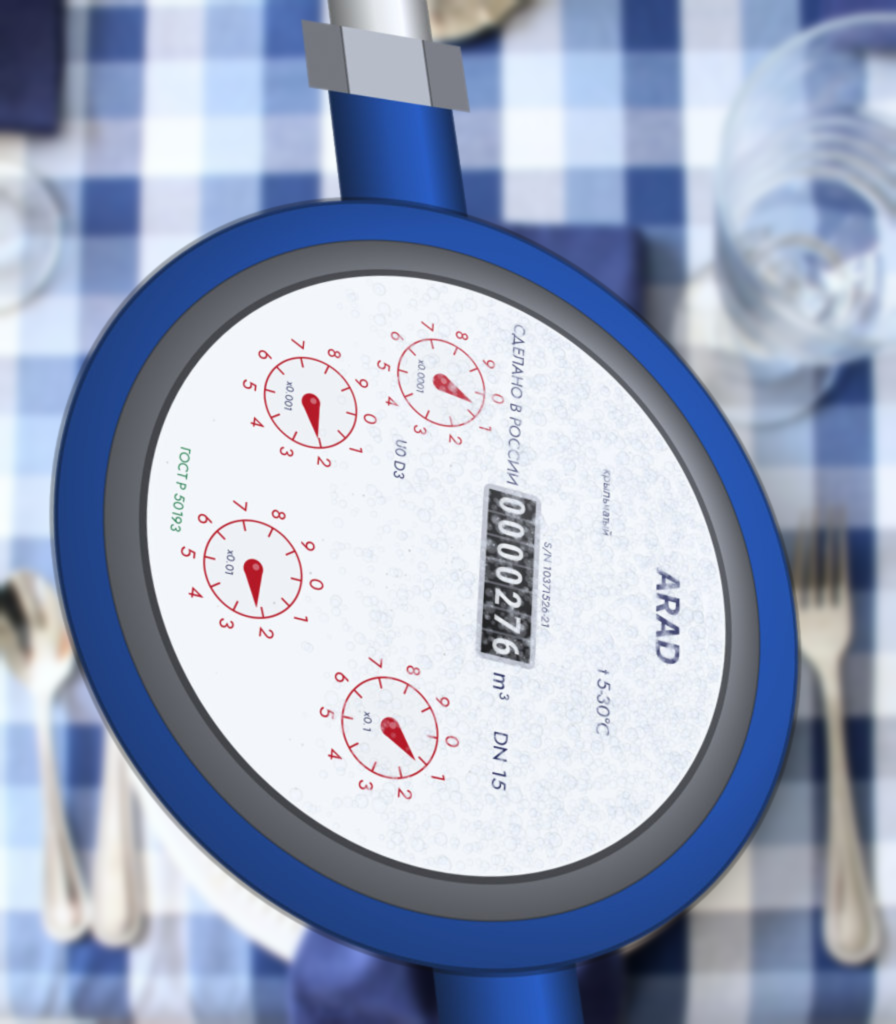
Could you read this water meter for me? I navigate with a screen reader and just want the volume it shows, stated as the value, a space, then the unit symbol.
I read 276.1220 m³
